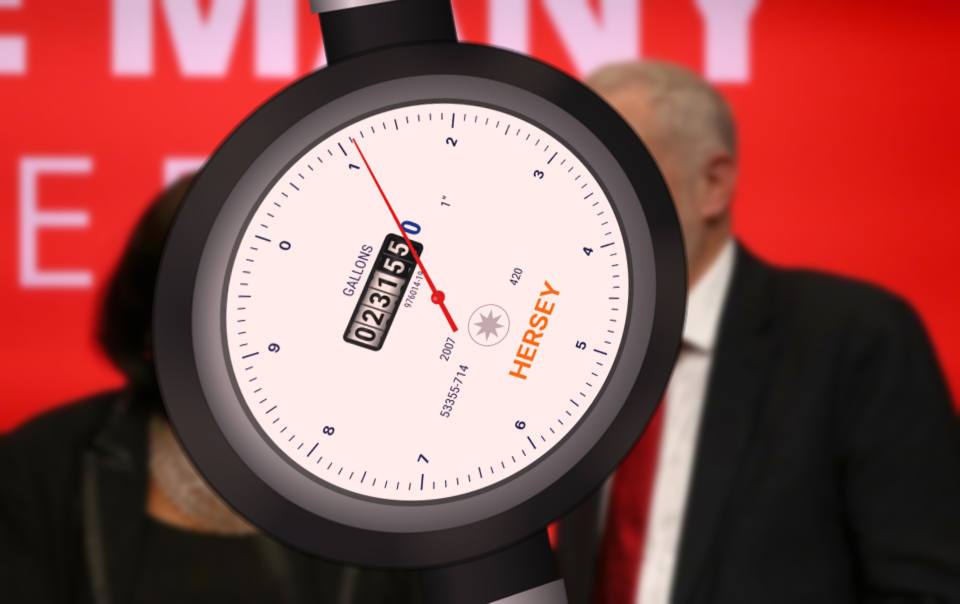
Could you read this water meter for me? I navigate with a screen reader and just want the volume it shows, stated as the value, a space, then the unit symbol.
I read 231551.1 gal
